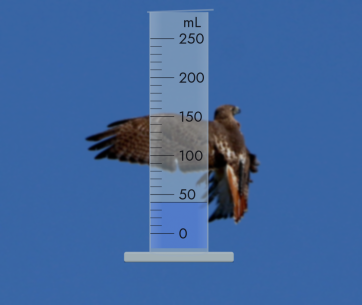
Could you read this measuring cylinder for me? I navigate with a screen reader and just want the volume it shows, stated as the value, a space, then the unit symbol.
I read 40 mL
